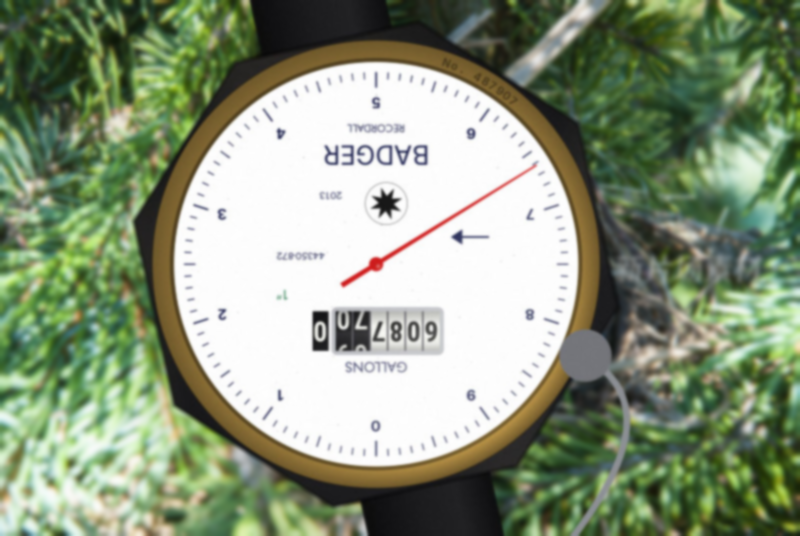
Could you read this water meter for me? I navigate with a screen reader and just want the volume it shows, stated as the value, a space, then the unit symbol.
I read 6087696.6 gal
